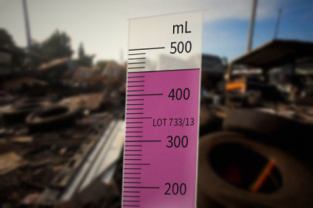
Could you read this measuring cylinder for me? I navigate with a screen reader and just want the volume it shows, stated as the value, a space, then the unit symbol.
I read 450 mL
